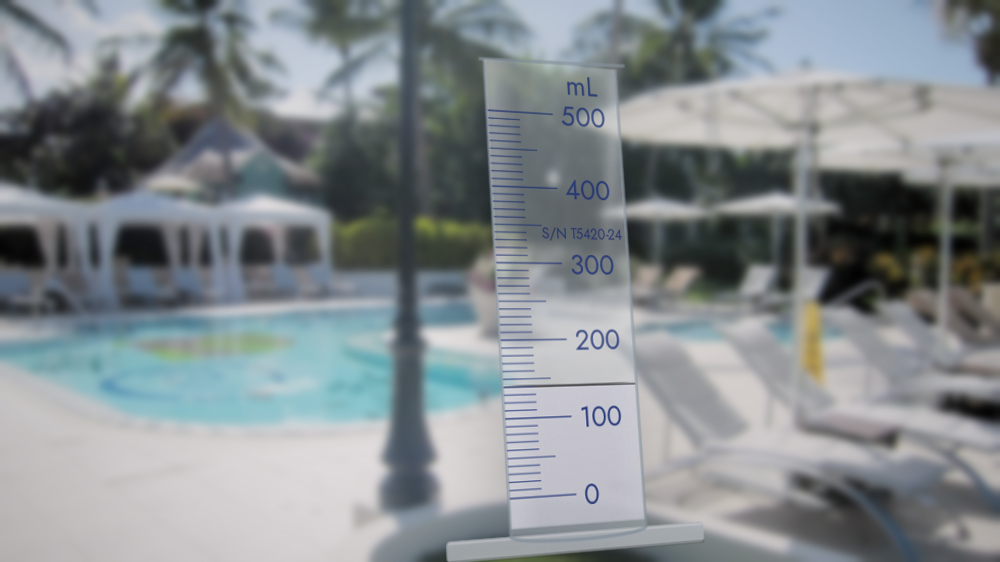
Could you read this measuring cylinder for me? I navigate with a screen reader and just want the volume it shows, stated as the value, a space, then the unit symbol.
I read 140 mL
